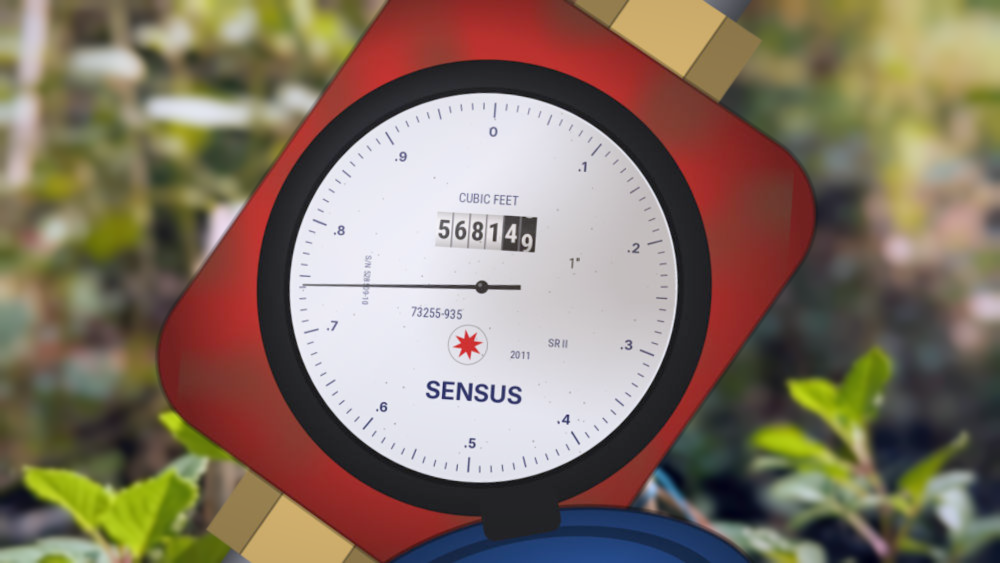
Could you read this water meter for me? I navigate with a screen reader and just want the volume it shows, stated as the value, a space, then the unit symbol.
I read 568148.74 ft³
